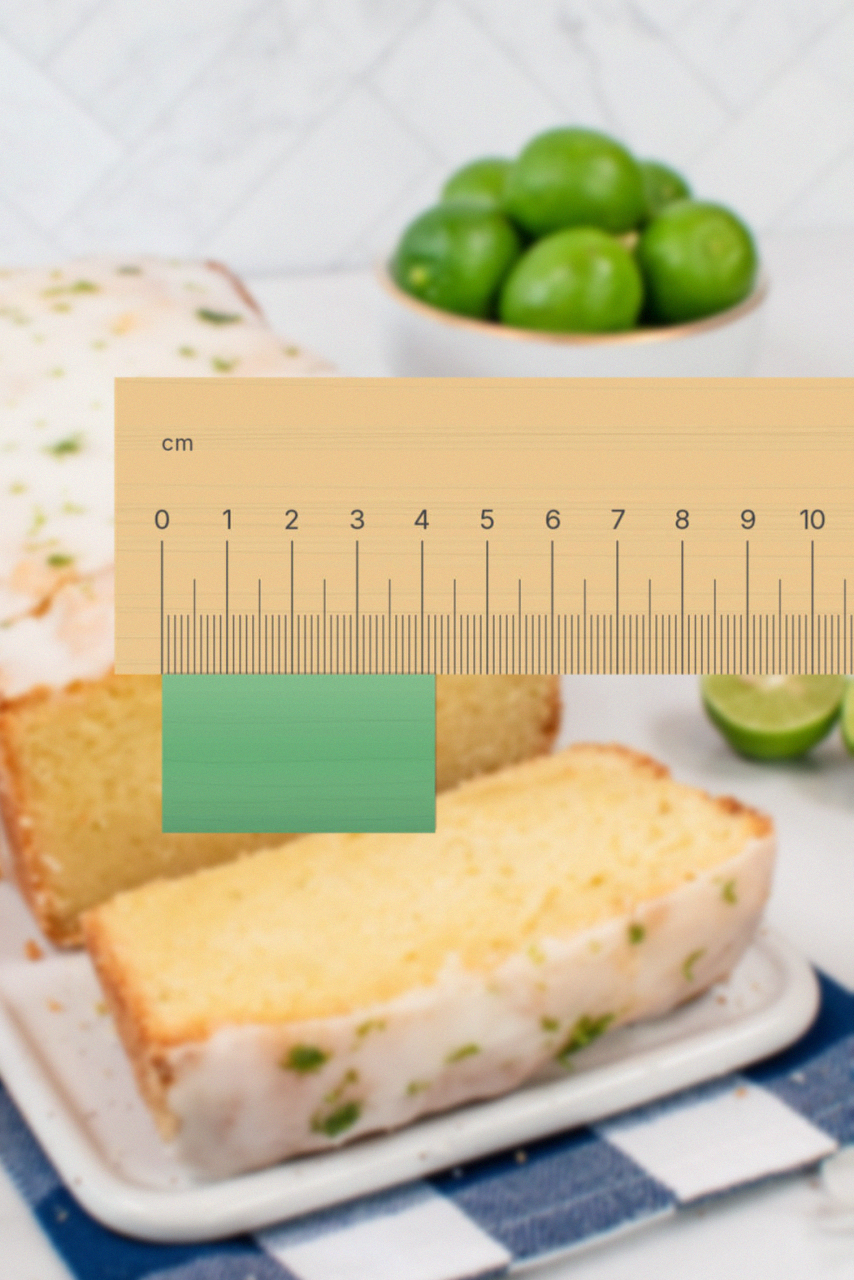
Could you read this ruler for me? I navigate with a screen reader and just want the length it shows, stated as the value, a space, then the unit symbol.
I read 4.2 cm
